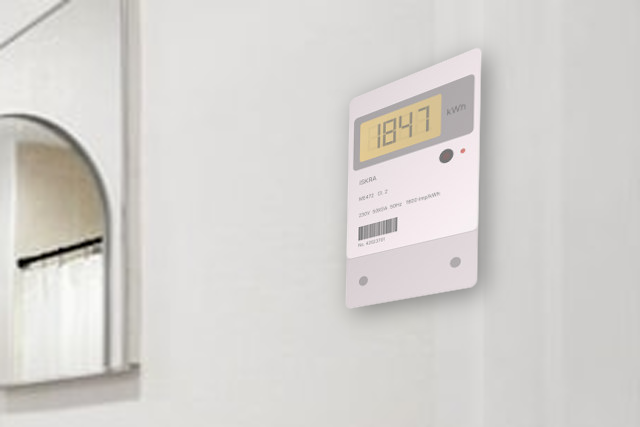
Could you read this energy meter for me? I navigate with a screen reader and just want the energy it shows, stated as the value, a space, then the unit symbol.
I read 1847 kWh
